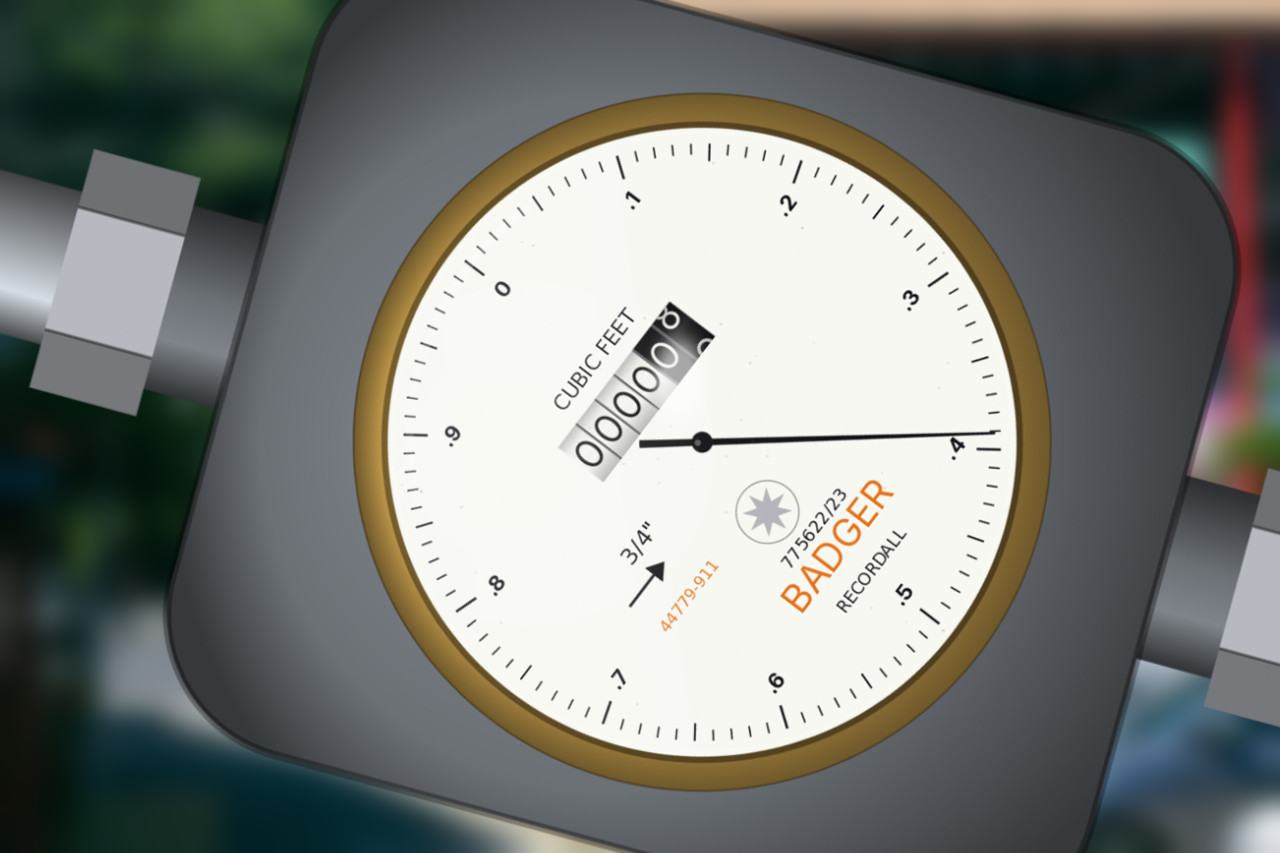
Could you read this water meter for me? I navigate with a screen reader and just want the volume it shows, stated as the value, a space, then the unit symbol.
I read 8.39 ft³
